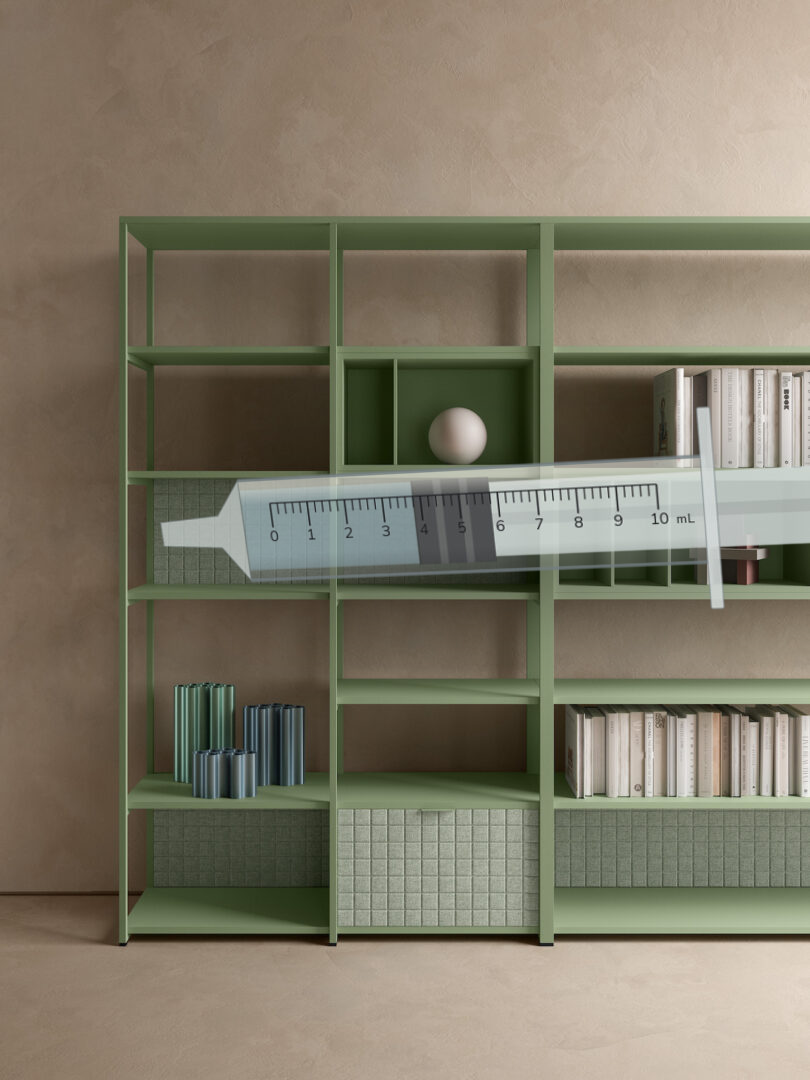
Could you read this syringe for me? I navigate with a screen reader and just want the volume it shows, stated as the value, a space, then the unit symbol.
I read 3.8 mL
